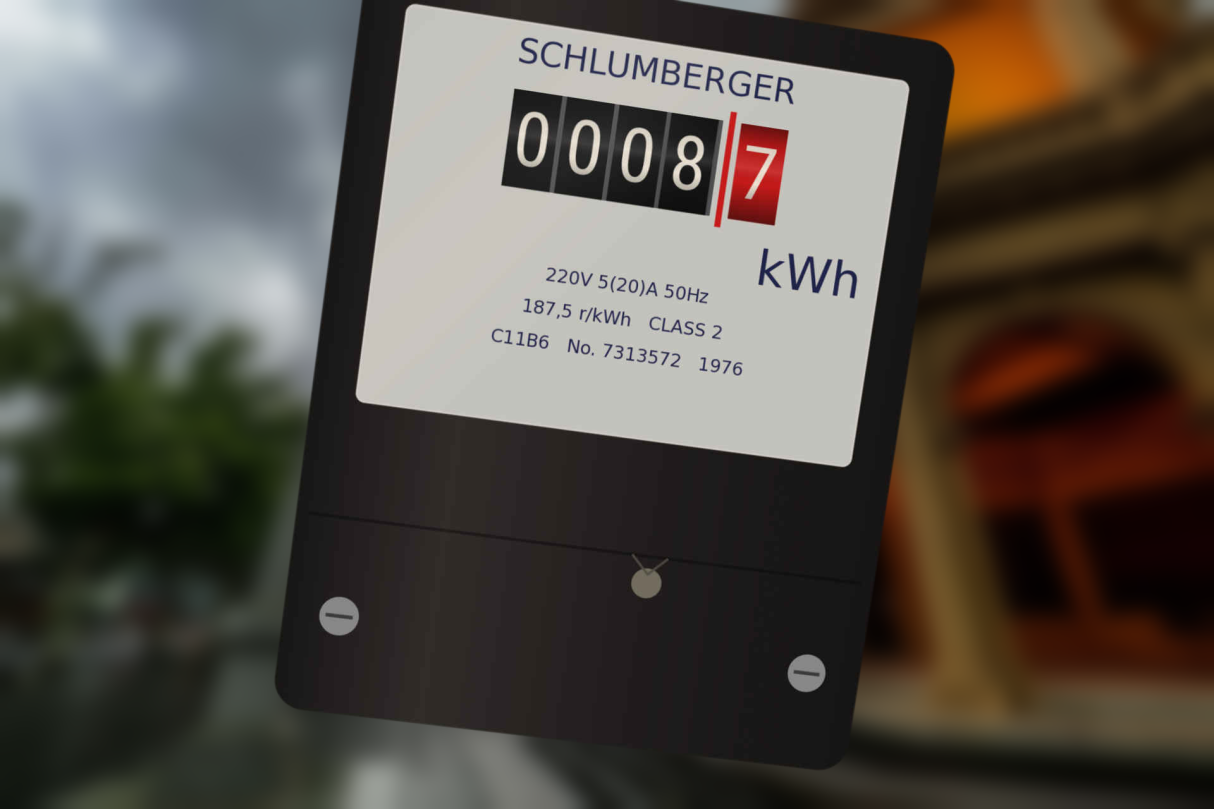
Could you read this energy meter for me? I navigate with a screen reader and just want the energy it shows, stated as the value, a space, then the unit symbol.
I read 8.7 kWh
